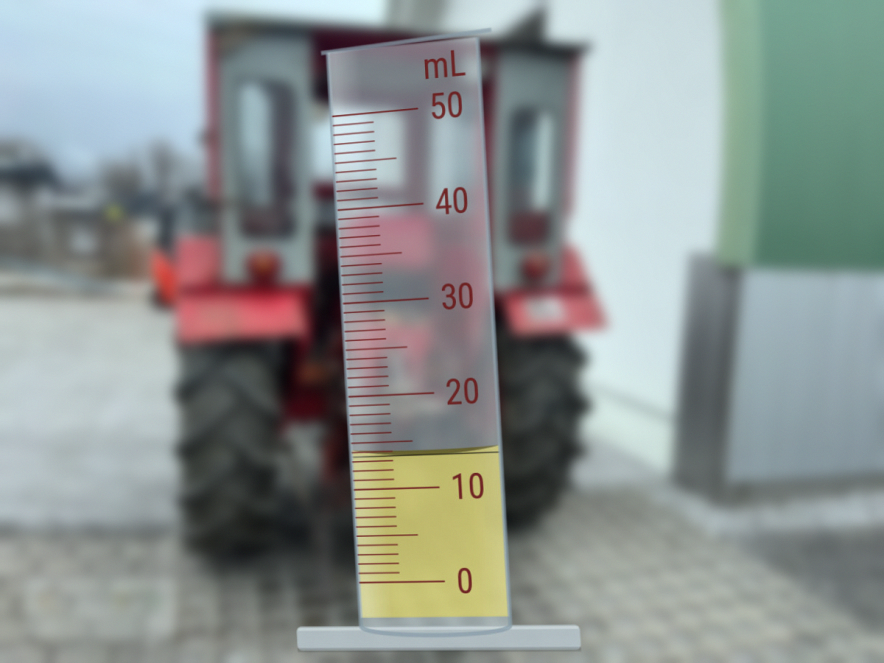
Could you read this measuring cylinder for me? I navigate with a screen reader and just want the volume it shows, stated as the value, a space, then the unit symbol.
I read 13.5 mL
